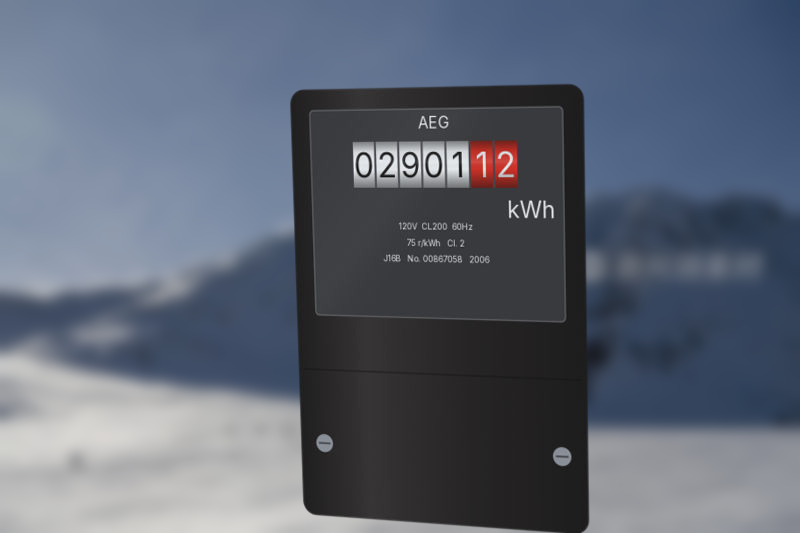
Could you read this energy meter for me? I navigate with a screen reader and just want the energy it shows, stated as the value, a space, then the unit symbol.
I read 2901.12 kWh
